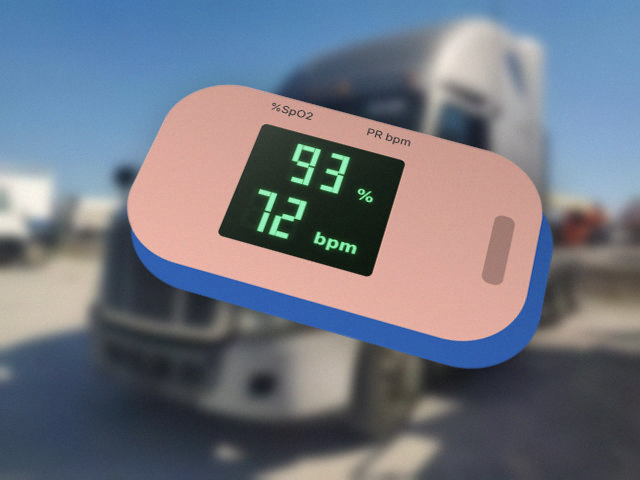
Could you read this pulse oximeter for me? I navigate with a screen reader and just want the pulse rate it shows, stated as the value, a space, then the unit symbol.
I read 72 bpm
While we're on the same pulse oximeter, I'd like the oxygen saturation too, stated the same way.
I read 93 %
